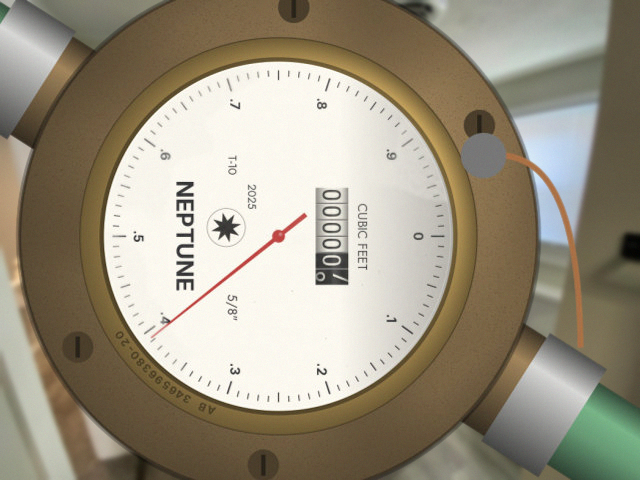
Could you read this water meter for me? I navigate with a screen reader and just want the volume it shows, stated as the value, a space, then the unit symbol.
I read 7.39 ft³
